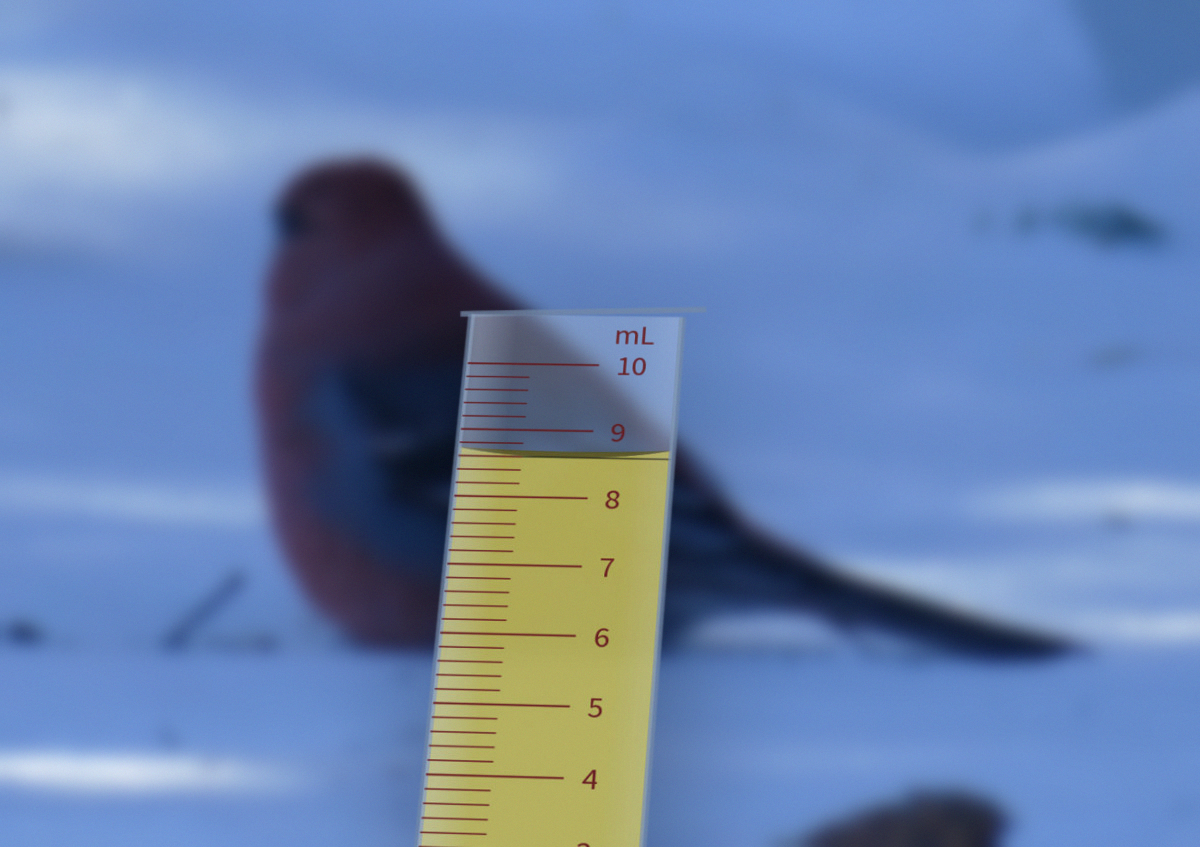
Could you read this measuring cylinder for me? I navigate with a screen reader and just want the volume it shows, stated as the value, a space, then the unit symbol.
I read 8.6 mL
